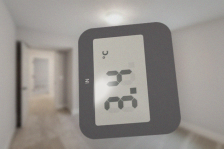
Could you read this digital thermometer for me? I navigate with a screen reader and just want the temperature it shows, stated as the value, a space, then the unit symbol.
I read 3.4 °C
